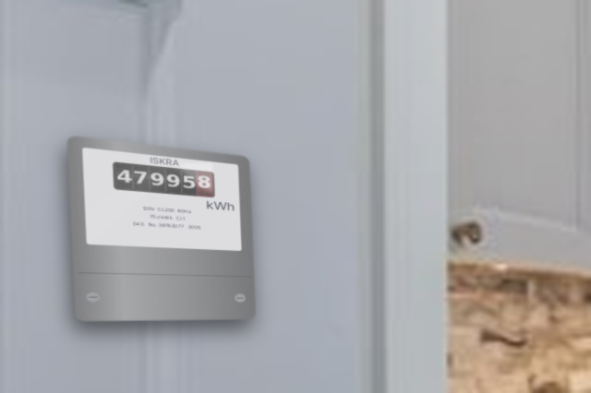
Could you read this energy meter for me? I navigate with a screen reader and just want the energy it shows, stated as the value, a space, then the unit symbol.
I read 47995.8 kWh
